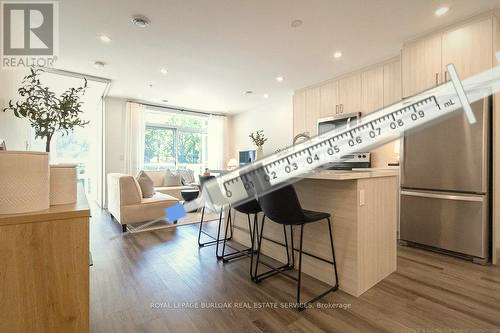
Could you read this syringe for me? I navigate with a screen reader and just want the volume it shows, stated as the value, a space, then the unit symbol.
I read 0.08 mL
